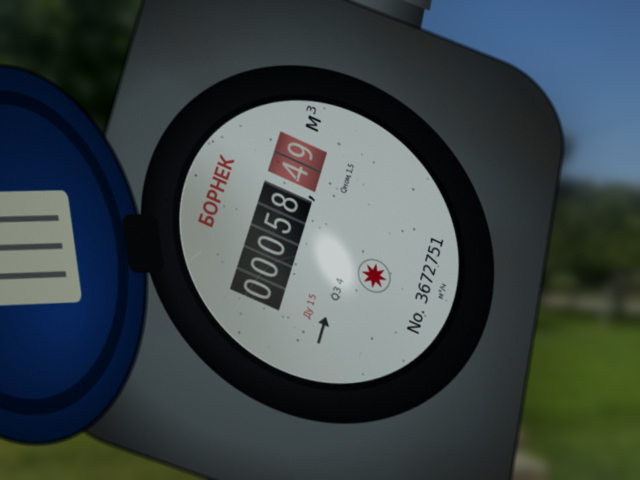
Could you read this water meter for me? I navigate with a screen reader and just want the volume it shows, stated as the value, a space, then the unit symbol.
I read 58.49 m³
